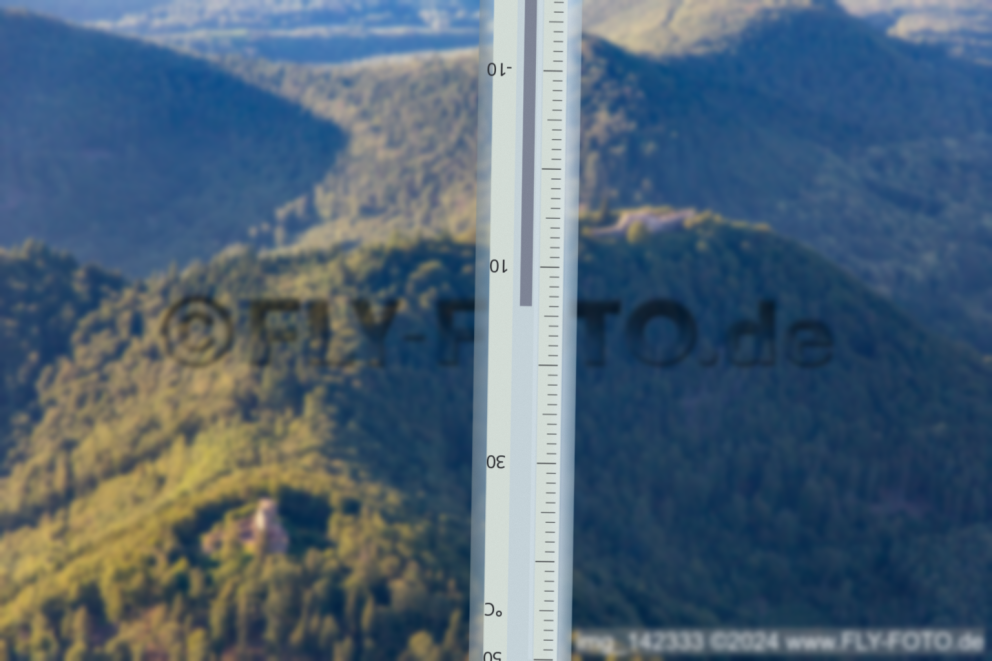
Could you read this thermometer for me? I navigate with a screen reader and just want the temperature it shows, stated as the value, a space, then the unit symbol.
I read 14 °C
